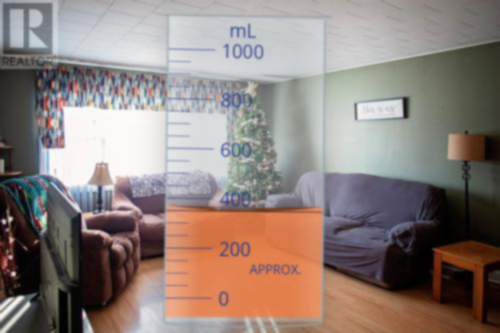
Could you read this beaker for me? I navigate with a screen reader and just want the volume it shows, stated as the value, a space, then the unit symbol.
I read 350 mL
